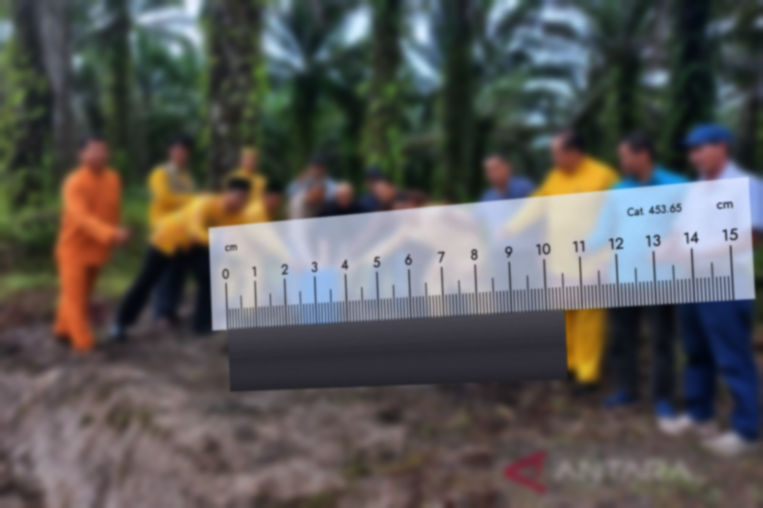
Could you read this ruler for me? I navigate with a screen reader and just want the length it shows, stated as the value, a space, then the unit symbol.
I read 10.5 cm
